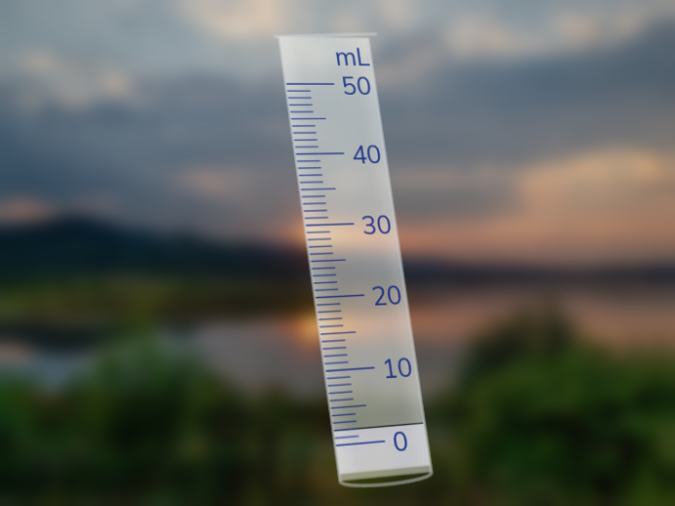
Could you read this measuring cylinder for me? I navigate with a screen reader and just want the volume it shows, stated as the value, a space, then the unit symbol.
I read 2 mL
